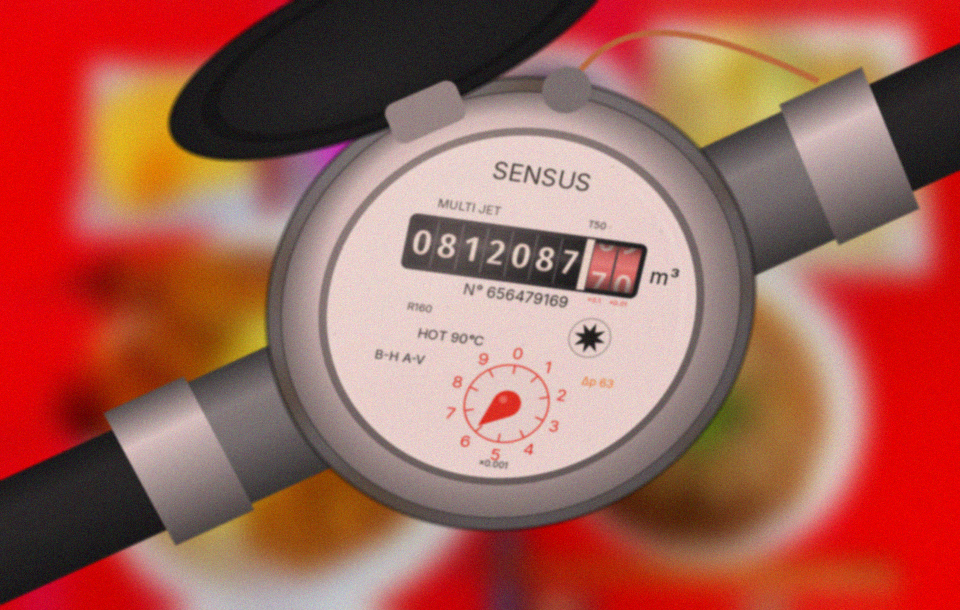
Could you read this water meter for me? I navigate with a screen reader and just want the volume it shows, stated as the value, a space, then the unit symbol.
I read 812087.696 m³
